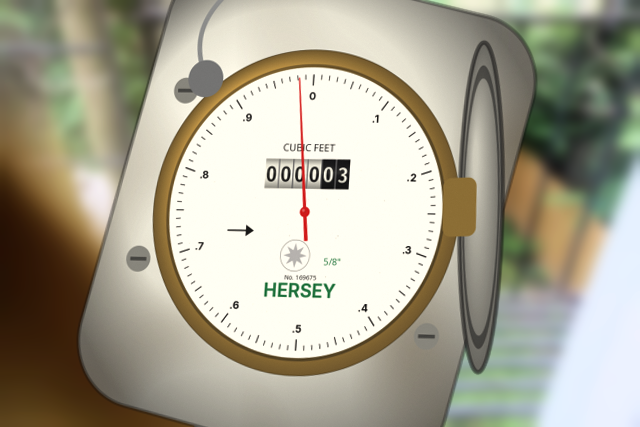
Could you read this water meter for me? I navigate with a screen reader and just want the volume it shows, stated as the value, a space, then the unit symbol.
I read 2.98 ft³
